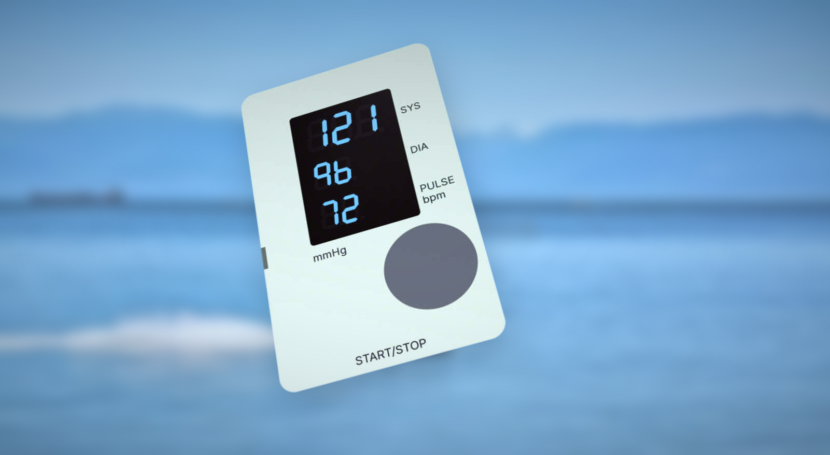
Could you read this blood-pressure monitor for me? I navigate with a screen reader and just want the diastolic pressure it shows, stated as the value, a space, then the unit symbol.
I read 96 mmHg
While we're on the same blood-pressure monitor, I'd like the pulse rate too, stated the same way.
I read 72 bpm
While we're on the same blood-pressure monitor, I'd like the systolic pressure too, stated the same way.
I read 121 mmHg
